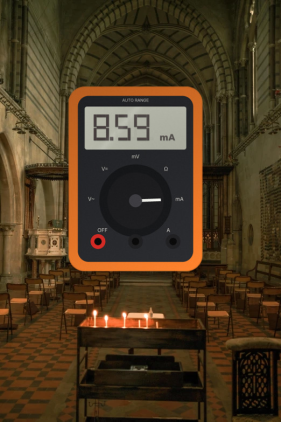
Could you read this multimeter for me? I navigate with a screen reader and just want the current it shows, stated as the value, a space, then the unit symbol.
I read 8.59 mA
